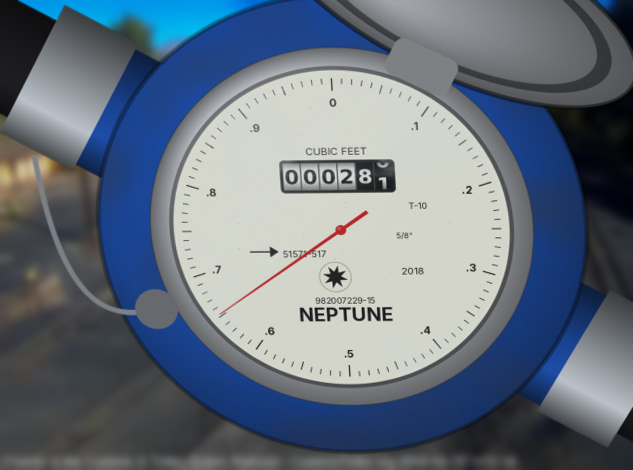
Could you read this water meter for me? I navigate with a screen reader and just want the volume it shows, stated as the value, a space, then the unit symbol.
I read 280.65 ft³
